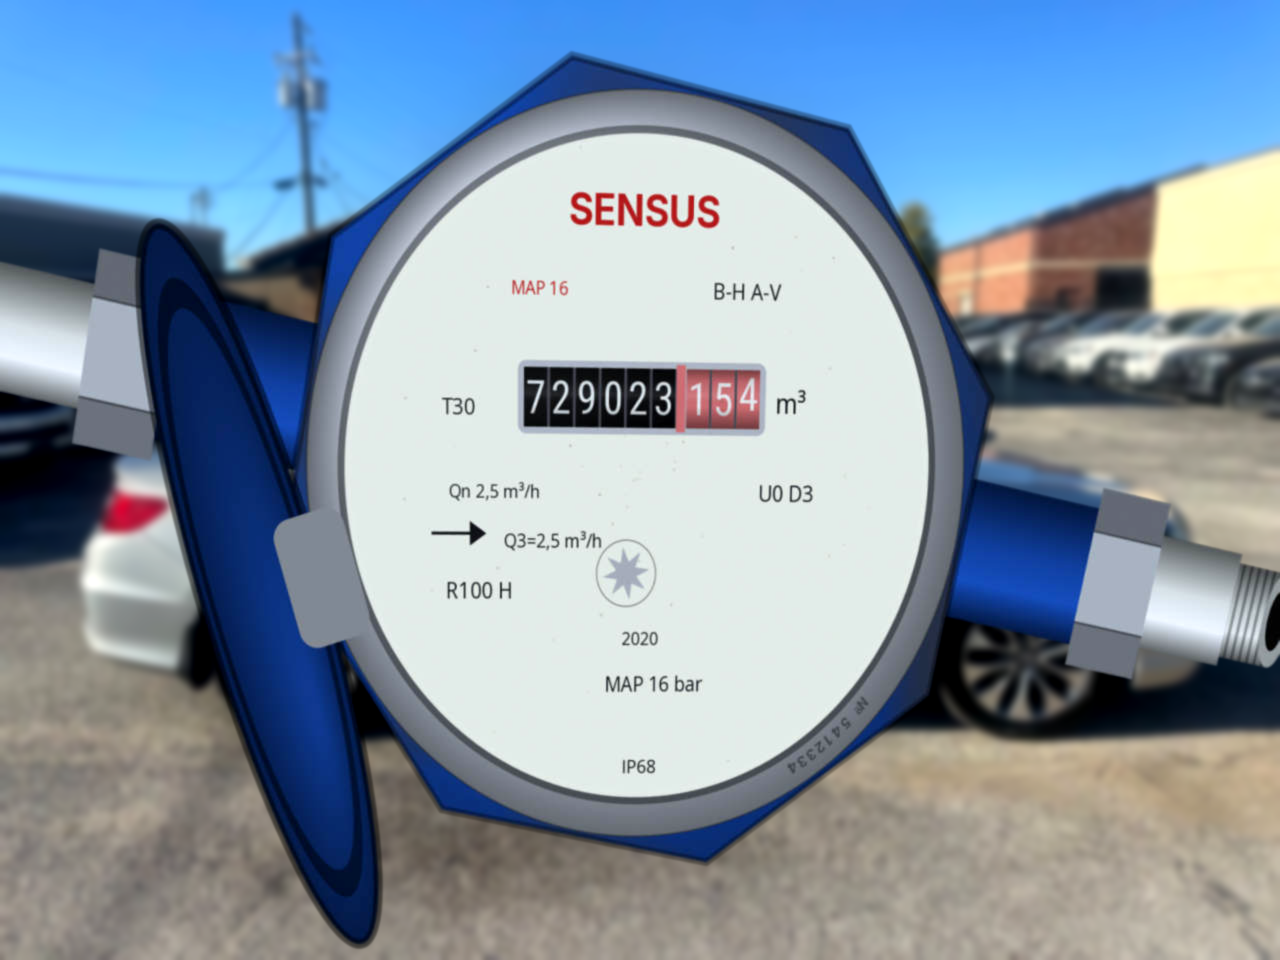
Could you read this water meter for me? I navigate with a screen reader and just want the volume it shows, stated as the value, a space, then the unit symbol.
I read 729023.154 m³
